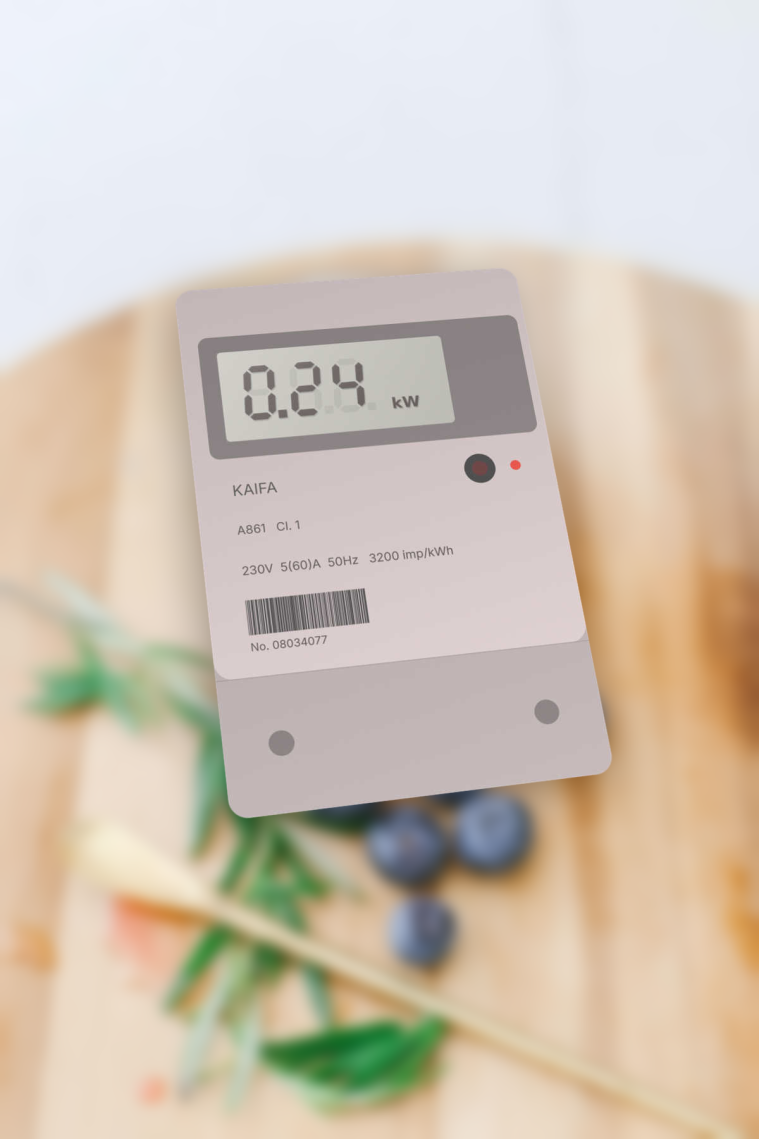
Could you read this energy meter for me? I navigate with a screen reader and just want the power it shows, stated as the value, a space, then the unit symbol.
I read 0.24 kW
